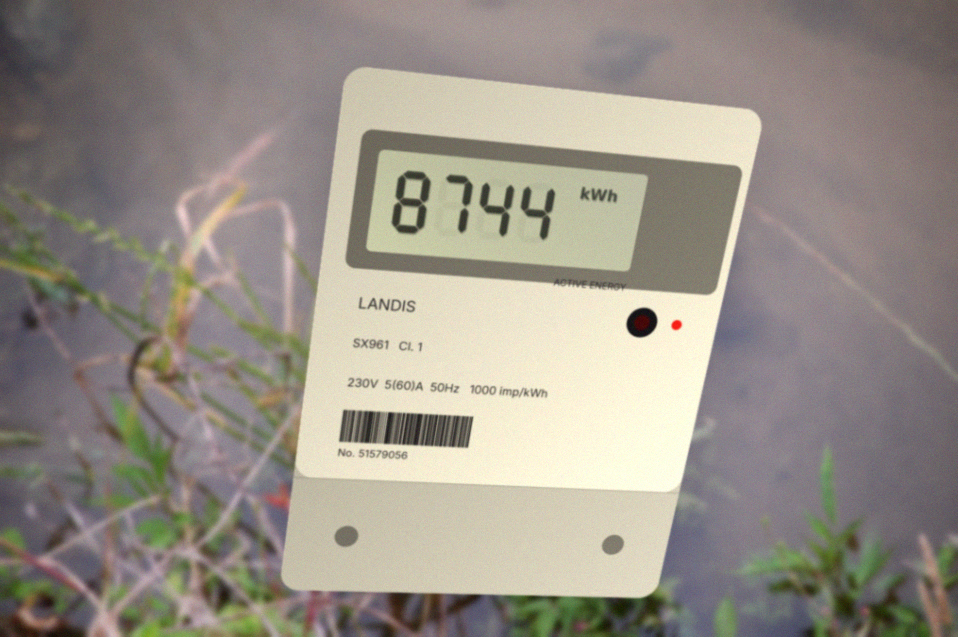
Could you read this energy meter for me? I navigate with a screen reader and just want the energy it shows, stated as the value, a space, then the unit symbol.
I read 8744 kWh
